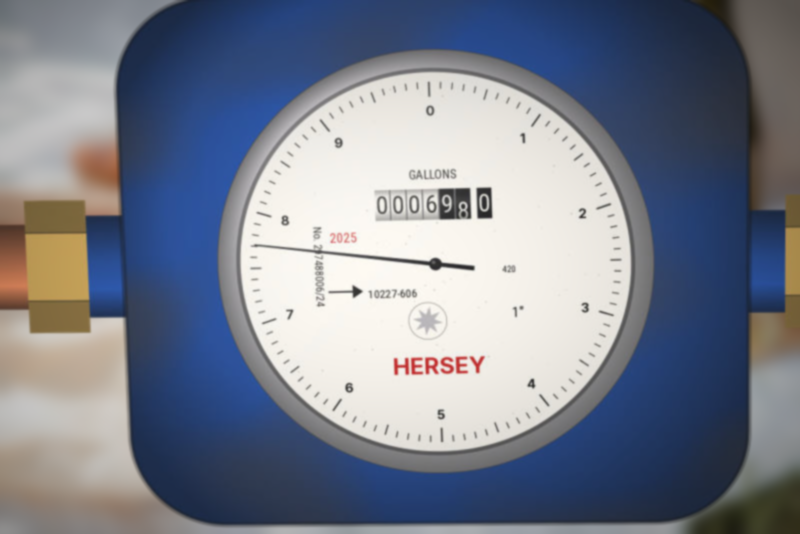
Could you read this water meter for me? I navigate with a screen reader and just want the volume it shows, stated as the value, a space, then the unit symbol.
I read 6977.7 gal
